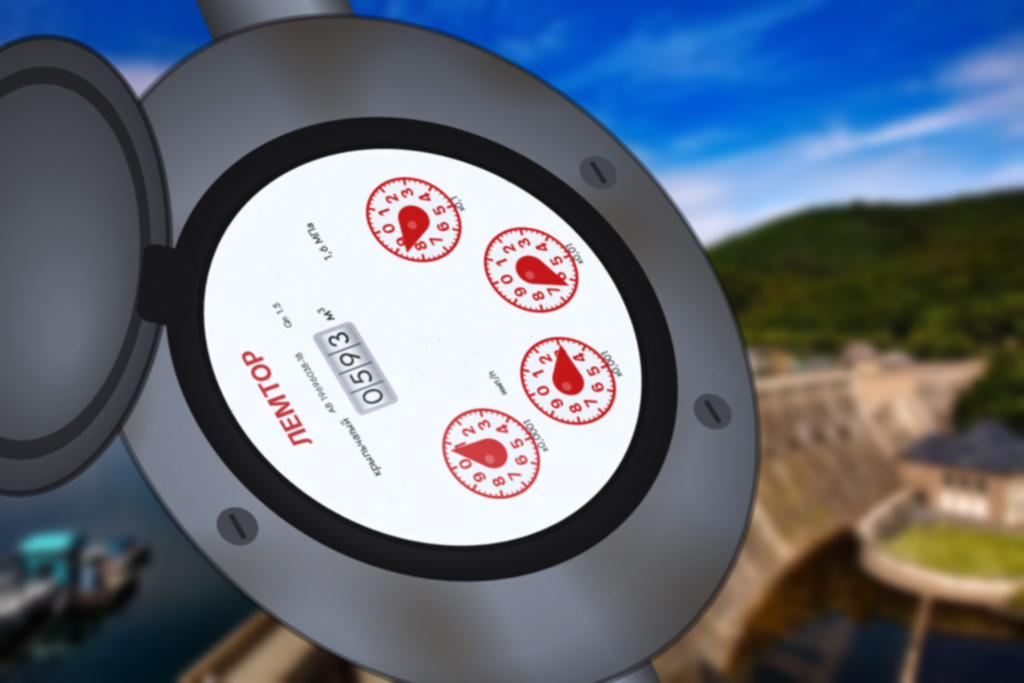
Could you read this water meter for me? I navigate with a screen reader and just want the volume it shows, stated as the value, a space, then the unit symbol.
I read 593.8630 m³
